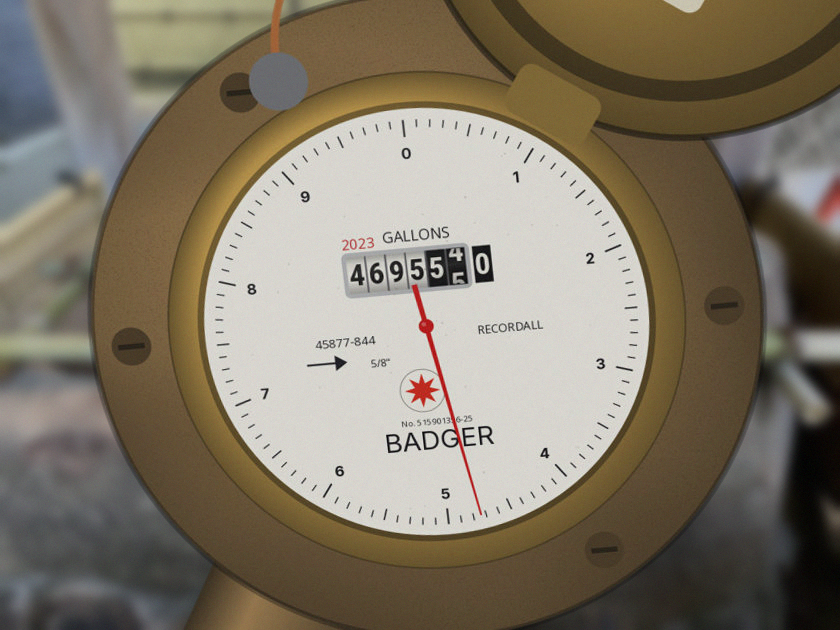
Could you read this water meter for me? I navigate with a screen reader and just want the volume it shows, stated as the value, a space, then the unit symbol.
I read 4695544.7 gal
